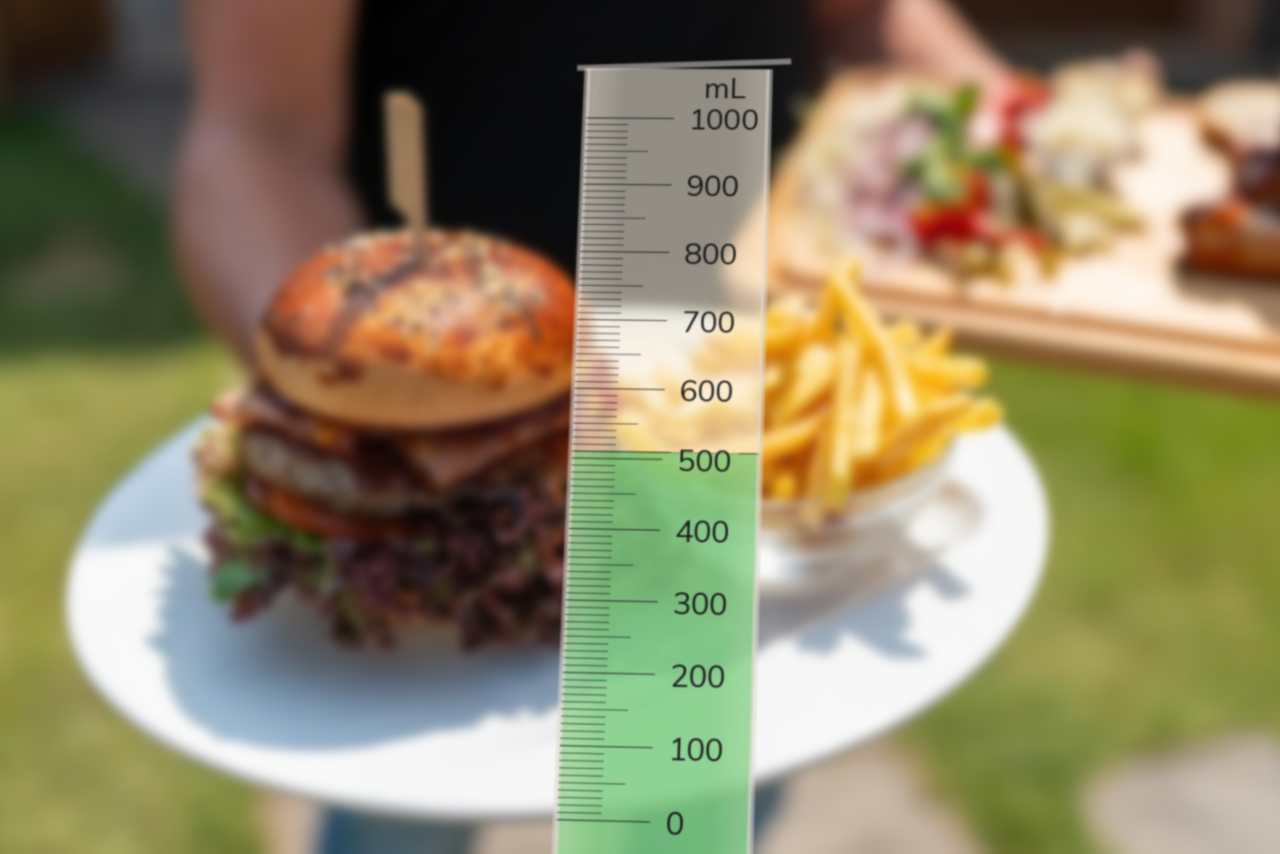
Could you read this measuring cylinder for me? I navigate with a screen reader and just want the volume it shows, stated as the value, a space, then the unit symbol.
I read 510 mL
